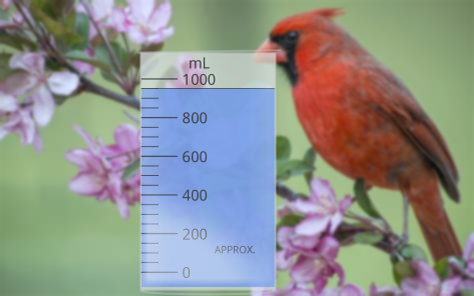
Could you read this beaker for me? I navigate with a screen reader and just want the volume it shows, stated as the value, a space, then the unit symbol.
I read 950 mL
